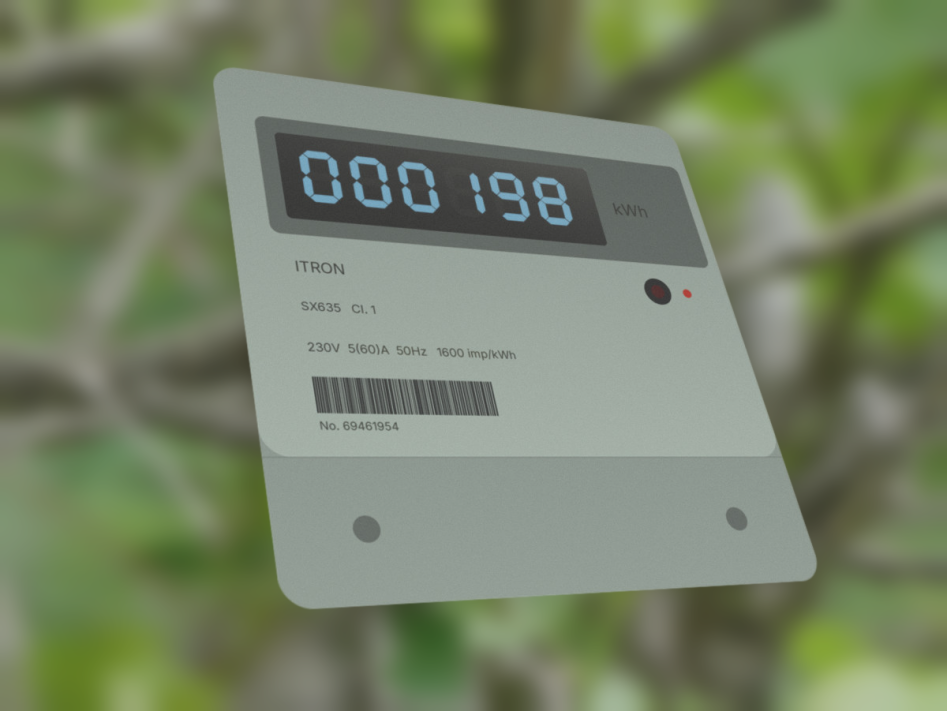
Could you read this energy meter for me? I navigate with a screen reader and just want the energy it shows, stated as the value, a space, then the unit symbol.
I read 198 kWh
